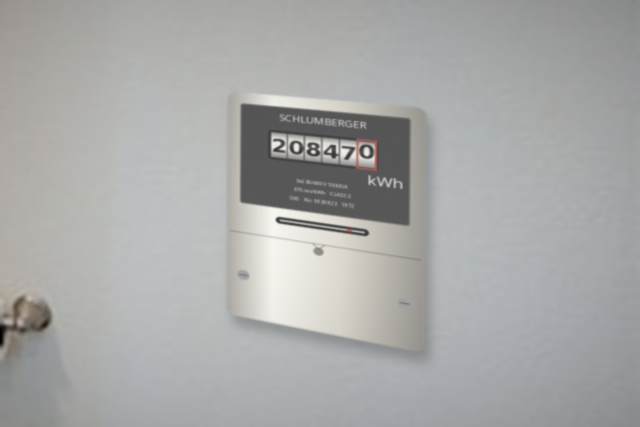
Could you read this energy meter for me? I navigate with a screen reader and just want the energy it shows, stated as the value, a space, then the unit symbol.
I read 20847.0 kWh
